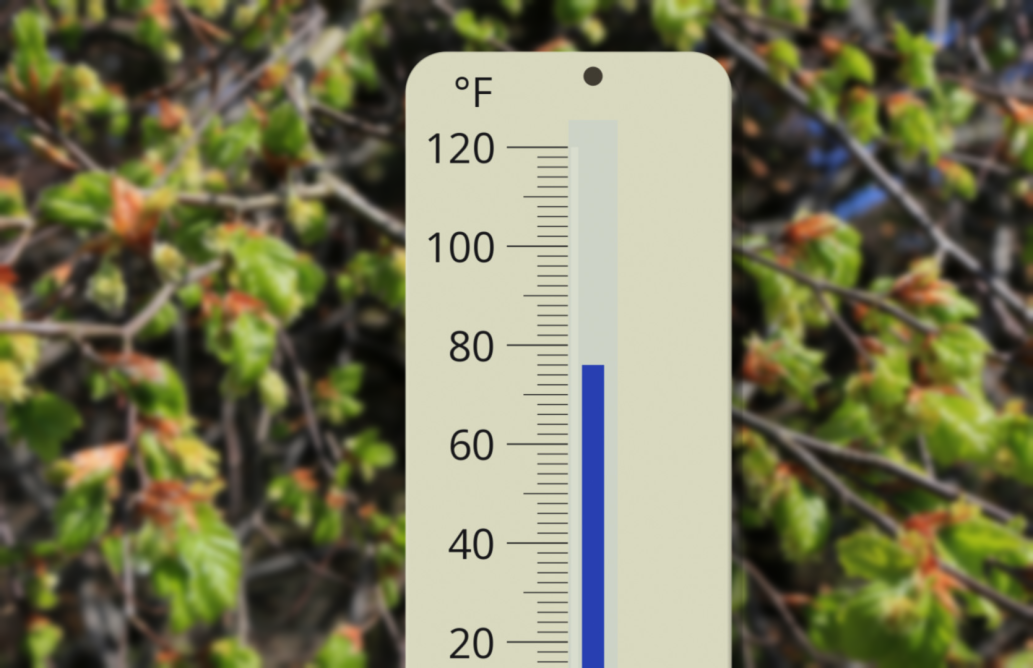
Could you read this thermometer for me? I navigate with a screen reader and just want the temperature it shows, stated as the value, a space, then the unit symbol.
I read 76 °F
